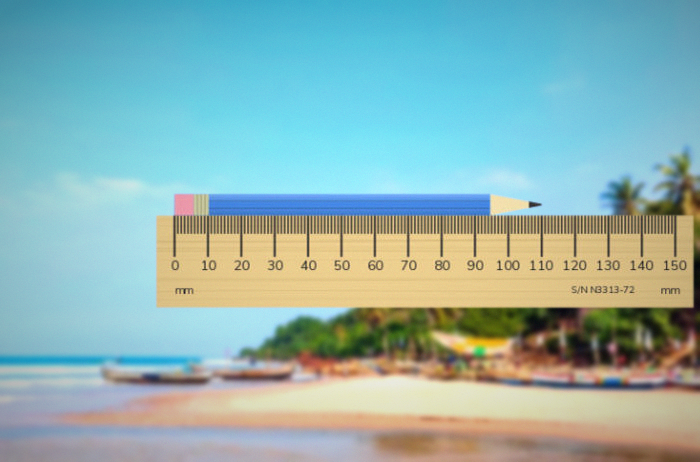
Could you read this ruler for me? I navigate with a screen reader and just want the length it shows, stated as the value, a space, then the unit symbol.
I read 110 mm
